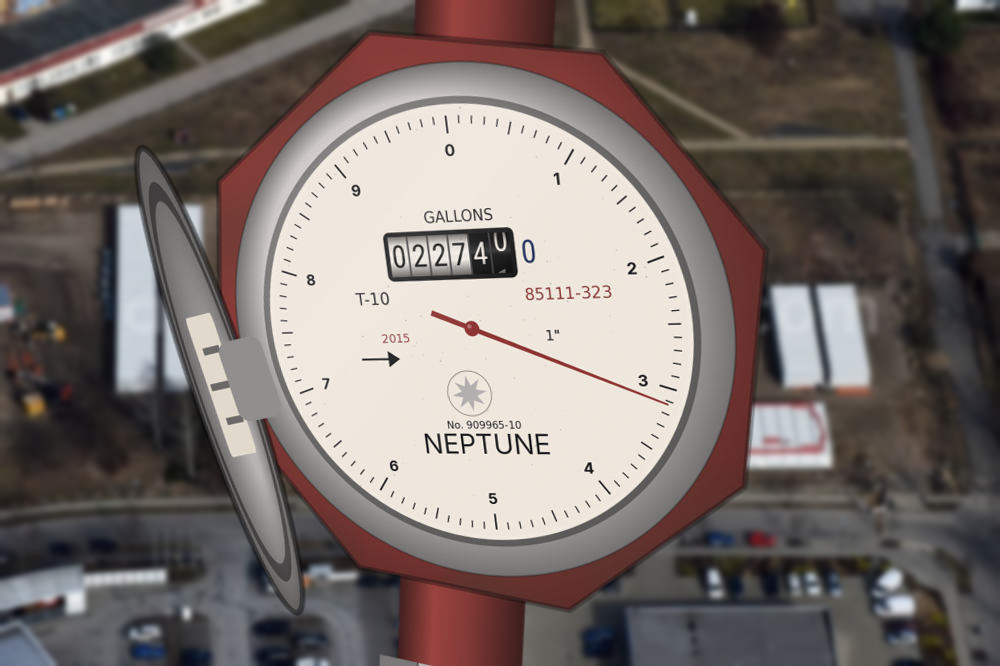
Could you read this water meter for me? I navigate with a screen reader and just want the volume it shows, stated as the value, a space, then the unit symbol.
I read 227403.1 gal
